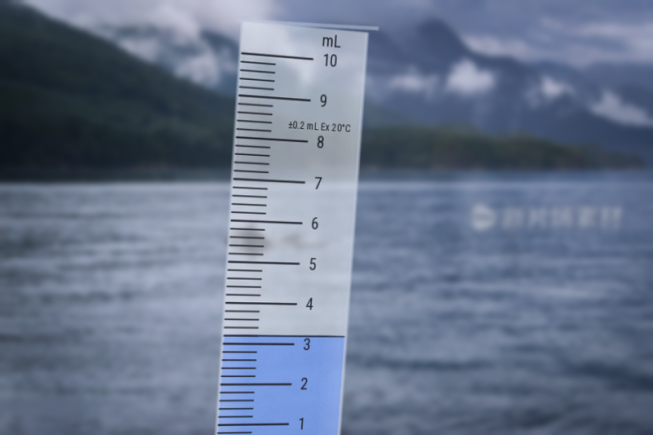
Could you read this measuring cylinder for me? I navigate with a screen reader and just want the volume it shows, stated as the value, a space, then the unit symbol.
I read 3.2 mL
